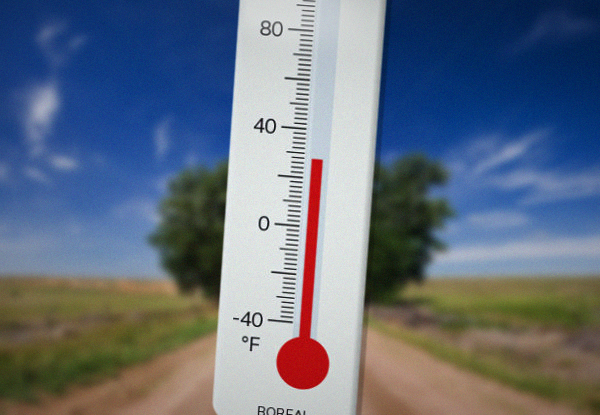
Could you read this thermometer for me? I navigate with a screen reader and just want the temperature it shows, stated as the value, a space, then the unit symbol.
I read 28 °F
